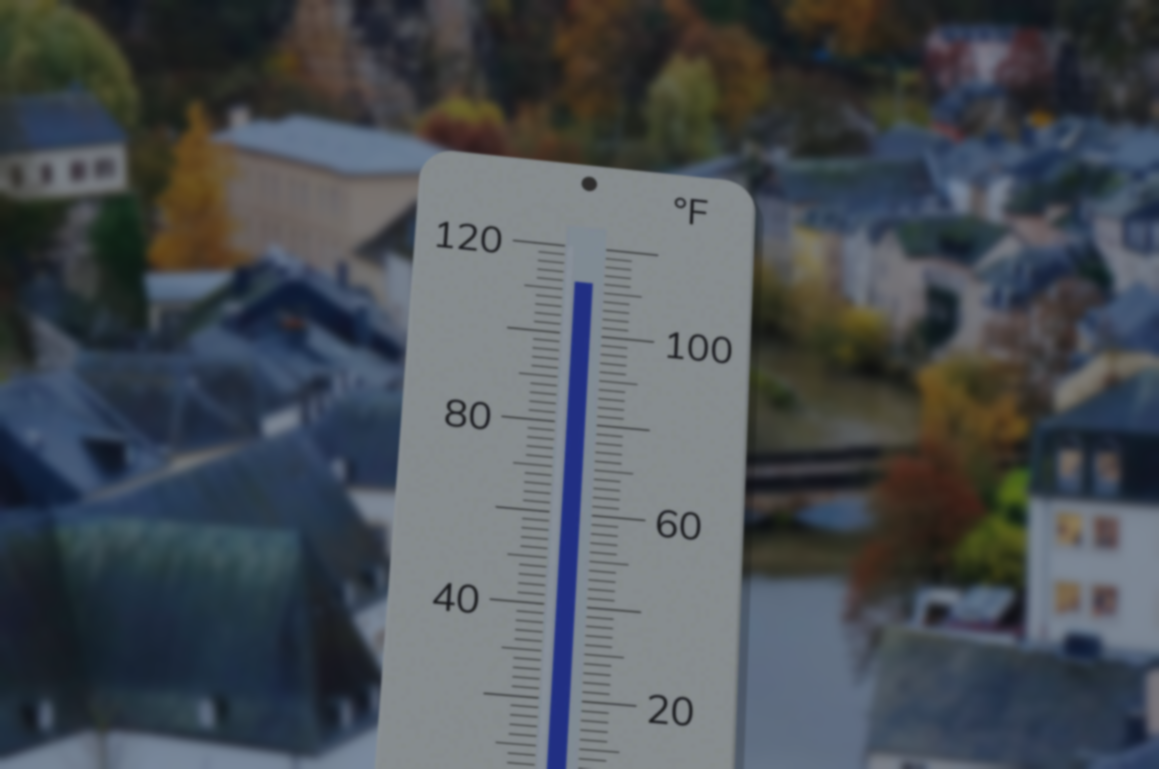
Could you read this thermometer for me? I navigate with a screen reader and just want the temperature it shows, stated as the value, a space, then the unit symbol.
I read 112 °F
